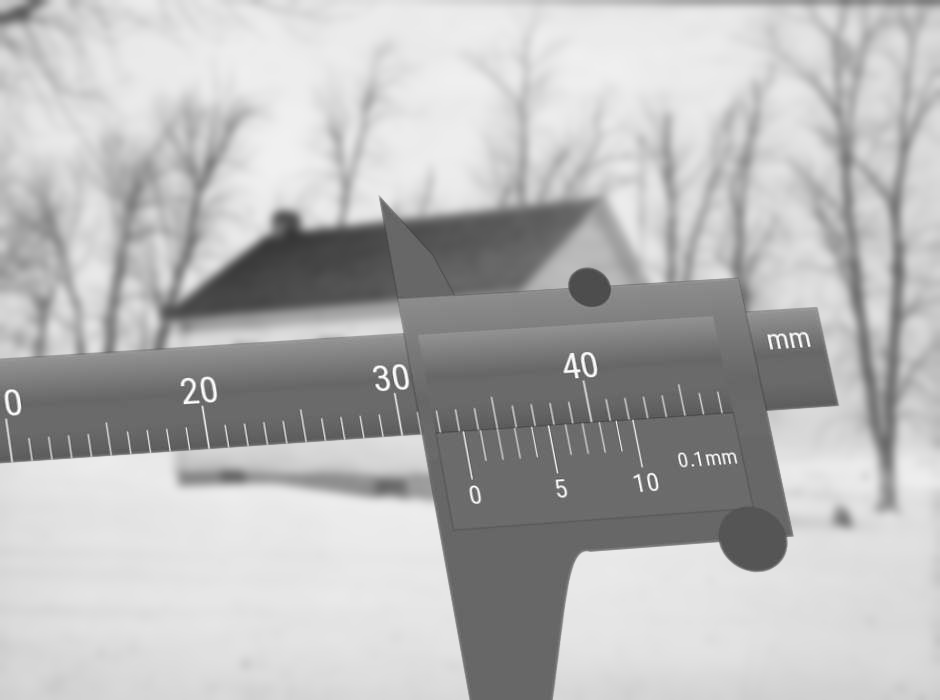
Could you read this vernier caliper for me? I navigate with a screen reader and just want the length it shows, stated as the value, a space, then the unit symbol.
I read 33.2 mm
